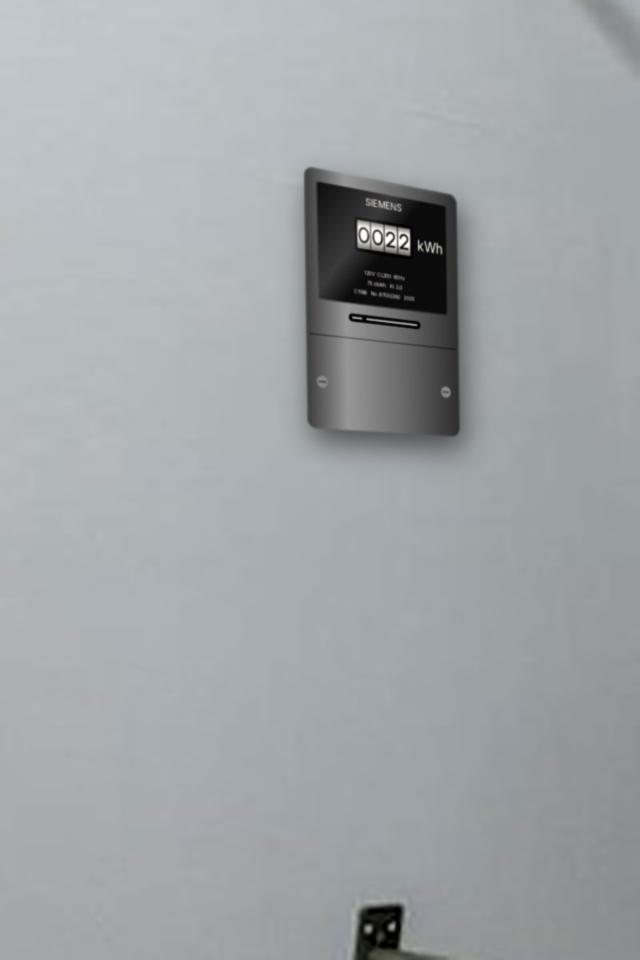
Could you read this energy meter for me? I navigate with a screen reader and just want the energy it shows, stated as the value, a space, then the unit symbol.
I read 22 kWh
